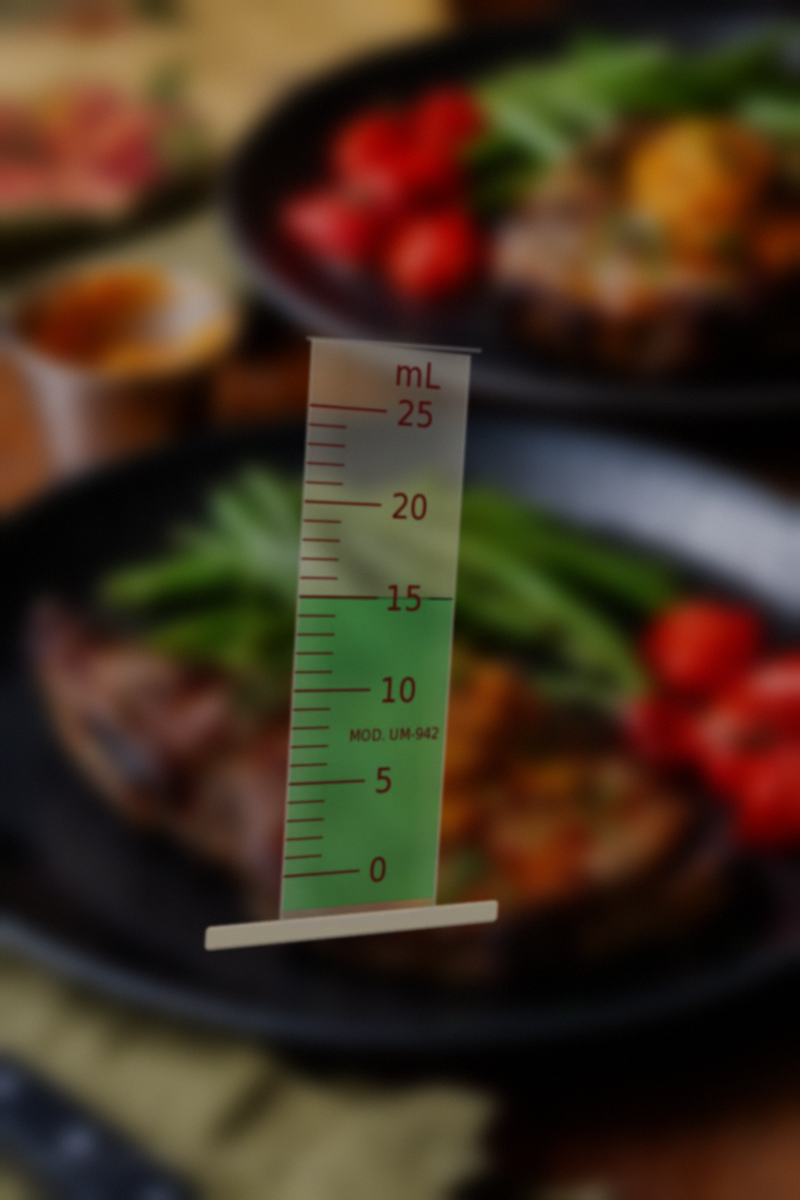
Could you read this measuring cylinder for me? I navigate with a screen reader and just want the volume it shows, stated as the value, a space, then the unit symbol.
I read 15 mL
